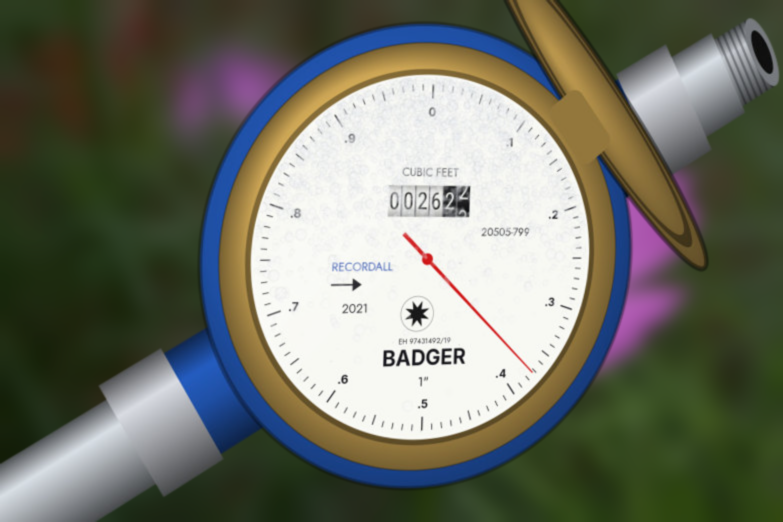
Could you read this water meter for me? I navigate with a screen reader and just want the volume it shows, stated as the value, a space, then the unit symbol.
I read 2622.37 ft³
